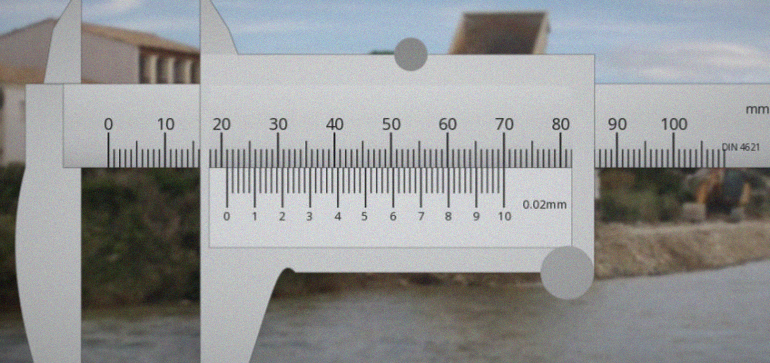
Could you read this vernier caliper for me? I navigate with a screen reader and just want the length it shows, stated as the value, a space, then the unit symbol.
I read 21.0 mm
